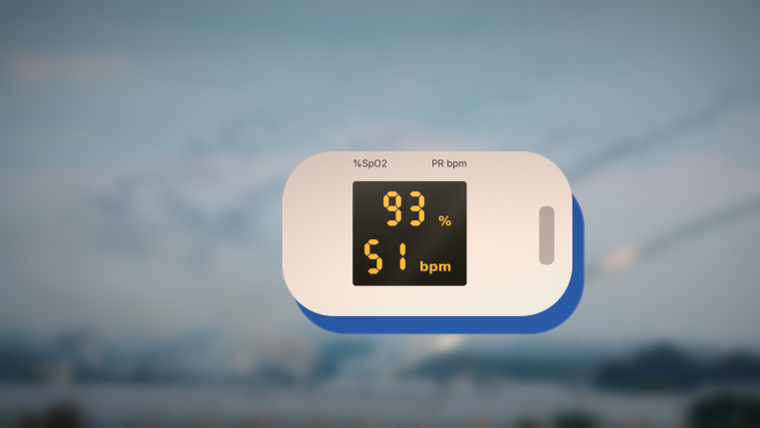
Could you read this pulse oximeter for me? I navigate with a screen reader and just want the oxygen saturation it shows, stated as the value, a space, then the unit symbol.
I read 93 %
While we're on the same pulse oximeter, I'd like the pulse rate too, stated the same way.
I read 51 bpm
